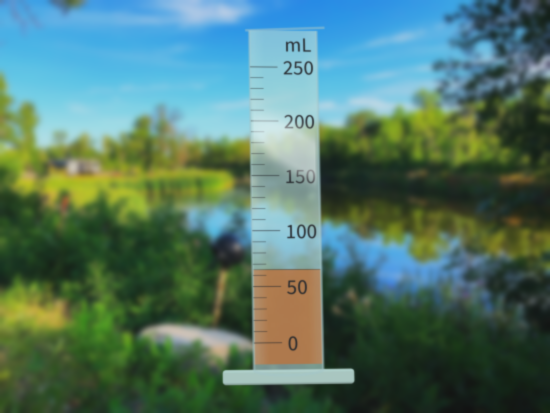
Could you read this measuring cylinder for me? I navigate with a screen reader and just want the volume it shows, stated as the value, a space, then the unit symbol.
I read 65 mL
